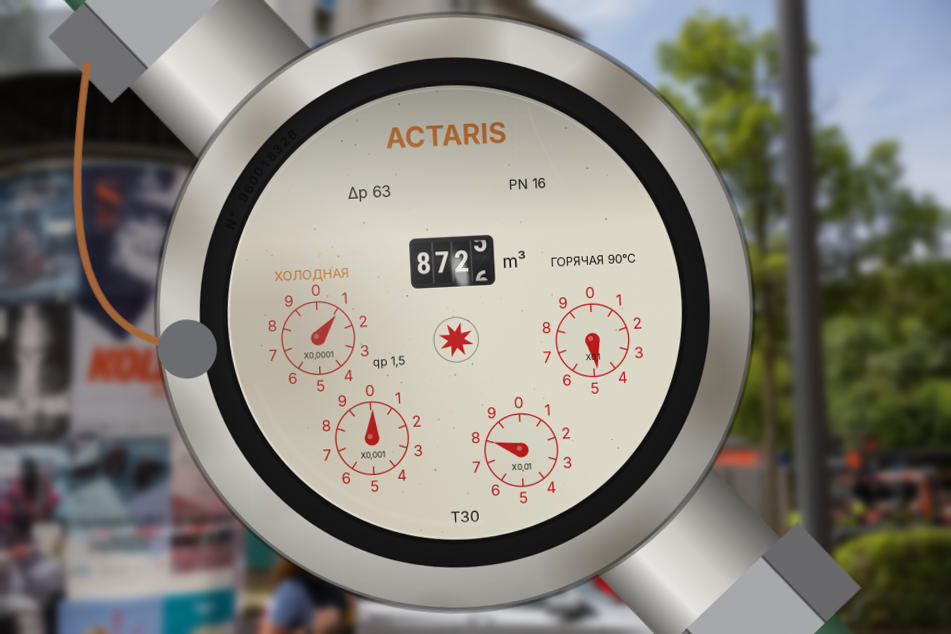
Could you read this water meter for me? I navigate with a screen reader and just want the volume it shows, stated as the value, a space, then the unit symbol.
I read 8725.4801 m³
